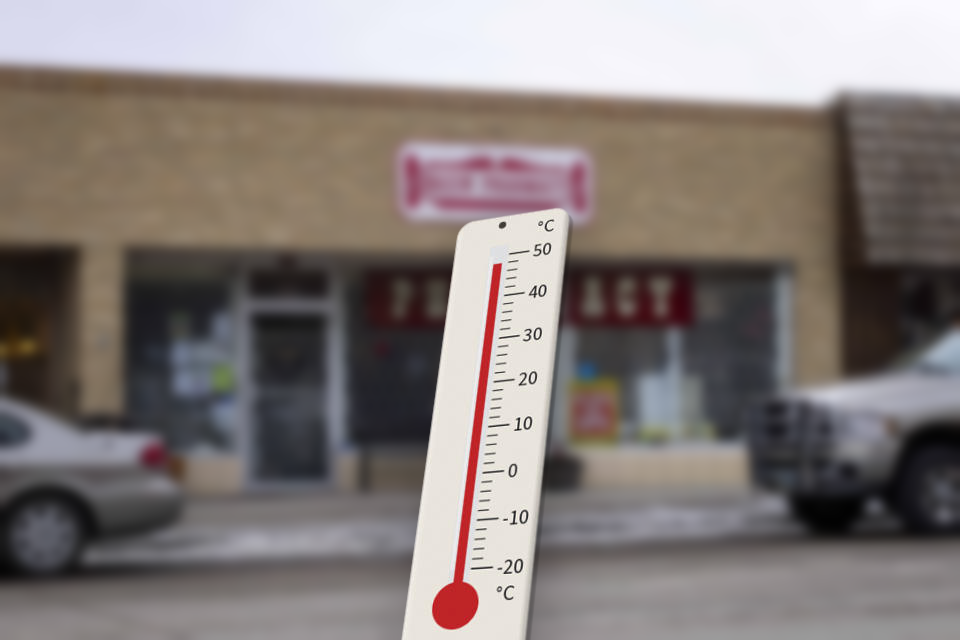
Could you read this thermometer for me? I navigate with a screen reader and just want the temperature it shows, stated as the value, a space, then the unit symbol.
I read 48 °C
